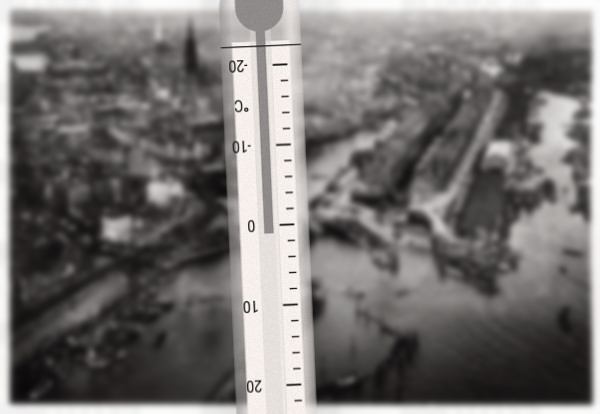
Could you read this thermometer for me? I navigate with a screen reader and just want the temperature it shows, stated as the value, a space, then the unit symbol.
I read 1 °C
